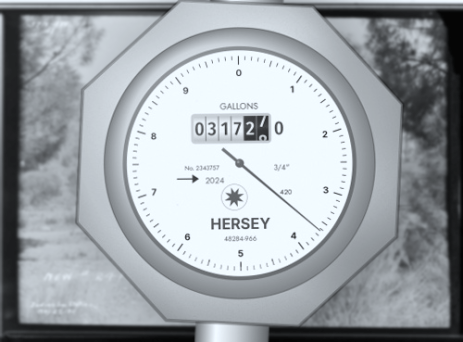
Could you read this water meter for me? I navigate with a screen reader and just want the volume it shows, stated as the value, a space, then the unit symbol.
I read 317273.6 gal
